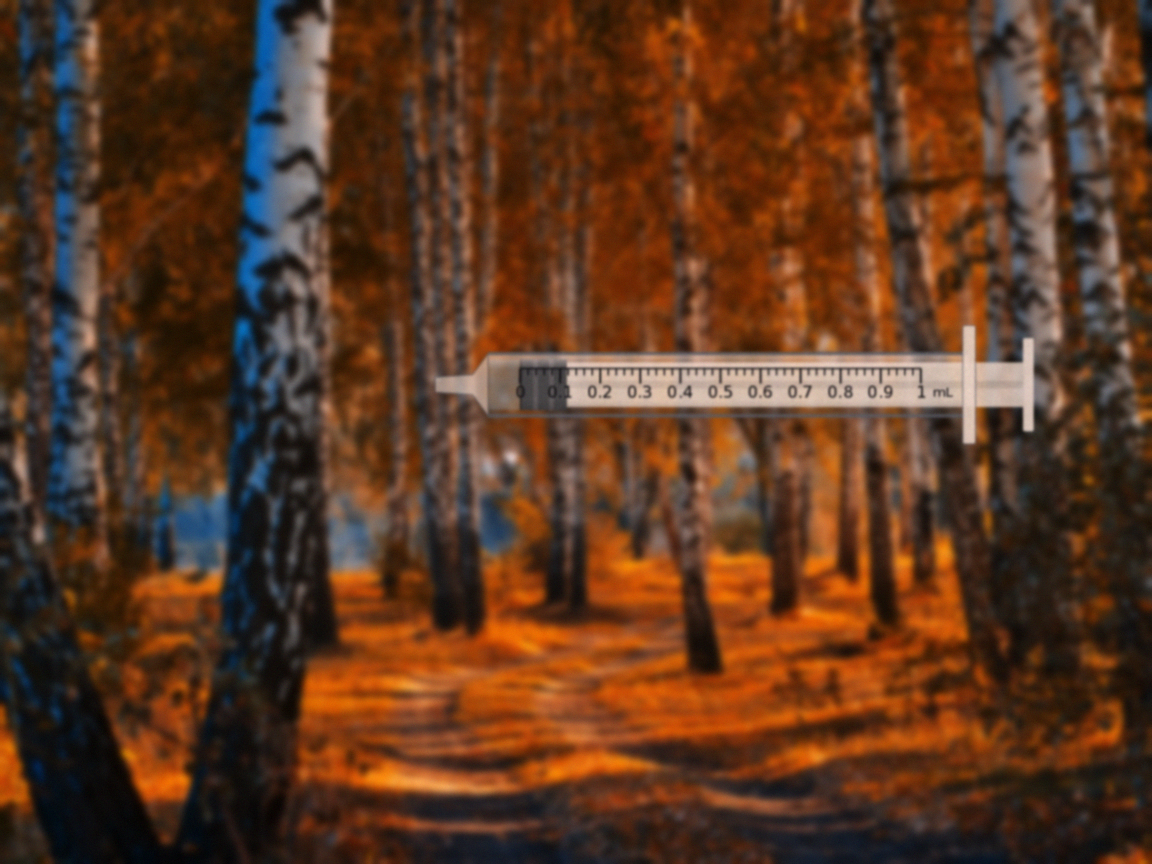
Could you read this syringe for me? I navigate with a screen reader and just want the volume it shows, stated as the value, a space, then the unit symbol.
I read 0 mL
